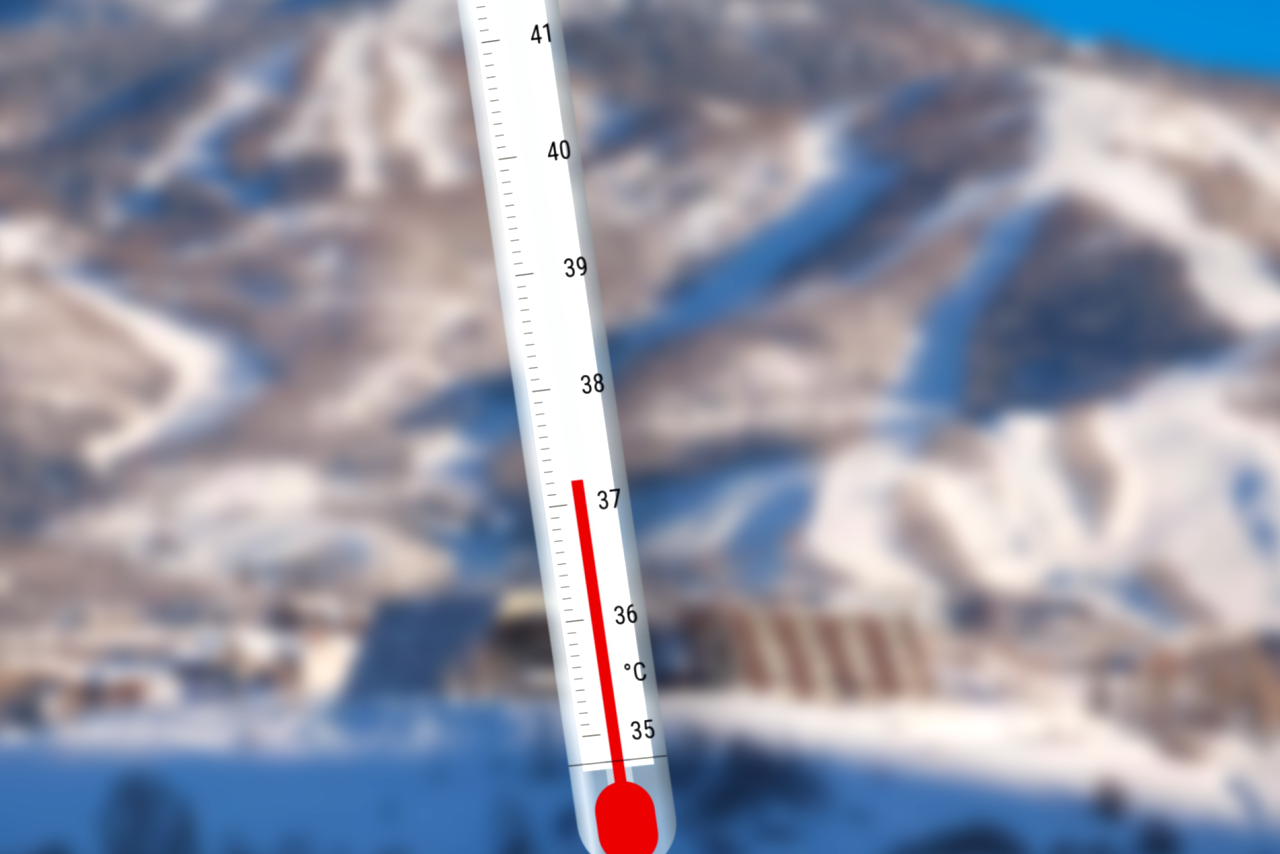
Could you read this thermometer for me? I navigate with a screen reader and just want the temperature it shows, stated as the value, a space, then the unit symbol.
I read 37.2 °C
